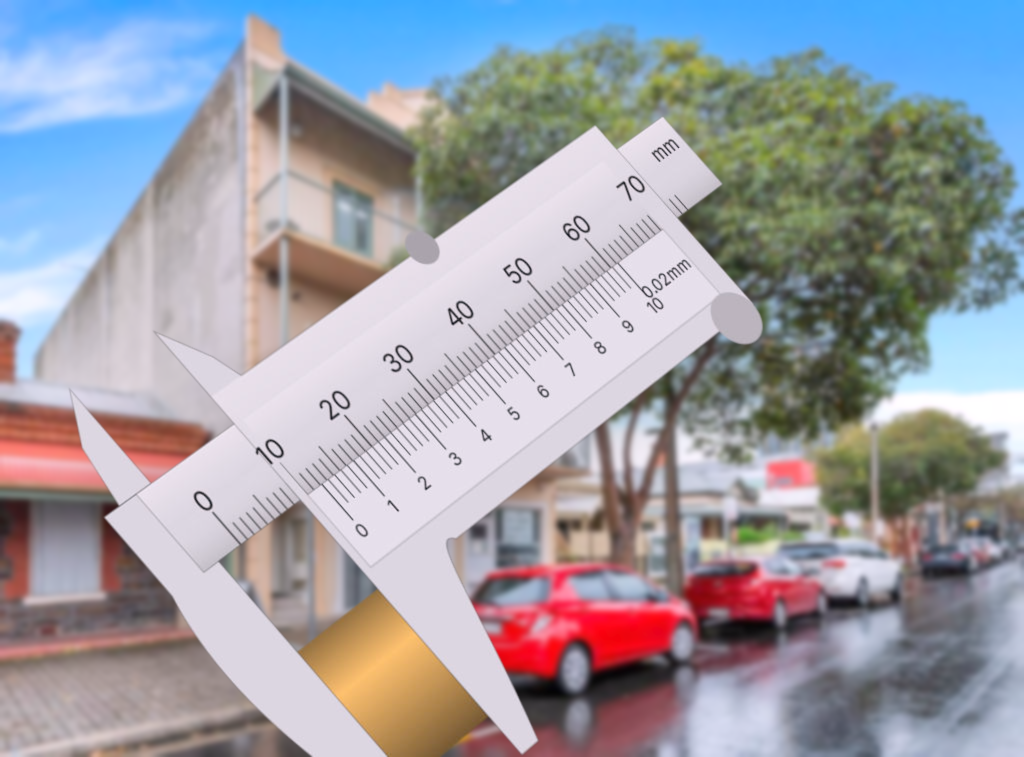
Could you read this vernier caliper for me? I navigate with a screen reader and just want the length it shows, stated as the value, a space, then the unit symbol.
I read 12.2 mm
